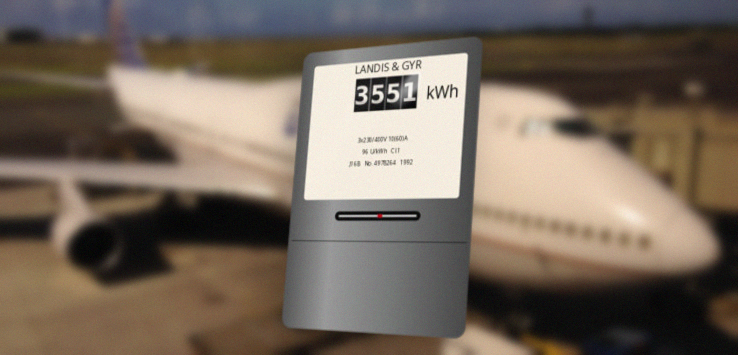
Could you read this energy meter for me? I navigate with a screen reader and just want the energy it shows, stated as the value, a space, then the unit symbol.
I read 3551 kWh
